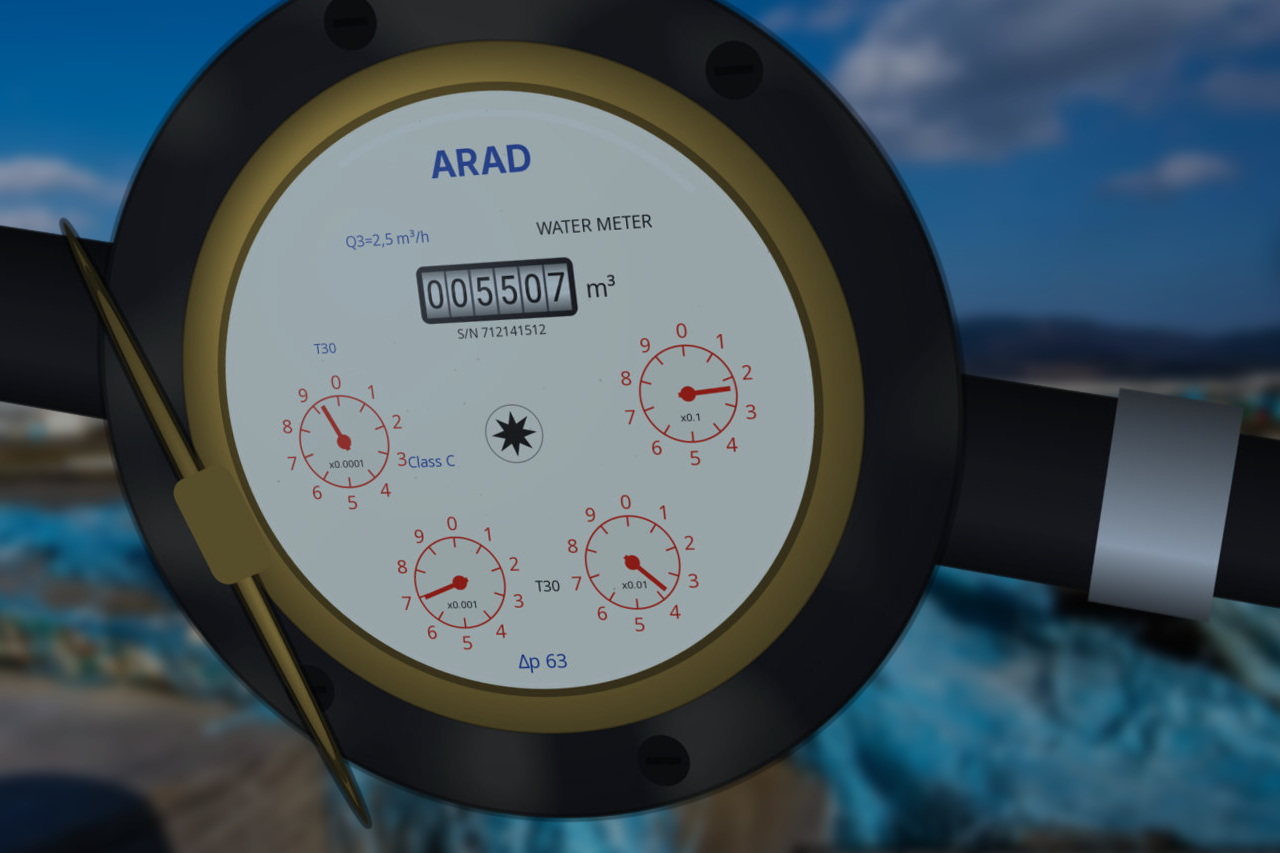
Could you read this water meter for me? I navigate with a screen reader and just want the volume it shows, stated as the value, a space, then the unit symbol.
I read 5507.2369 m³
